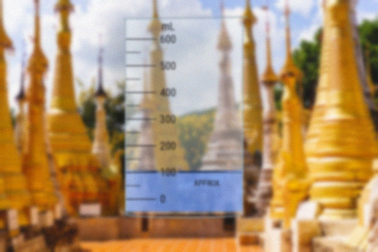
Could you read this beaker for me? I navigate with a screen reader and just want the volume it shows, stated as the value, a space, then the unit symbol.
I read 100 mL
